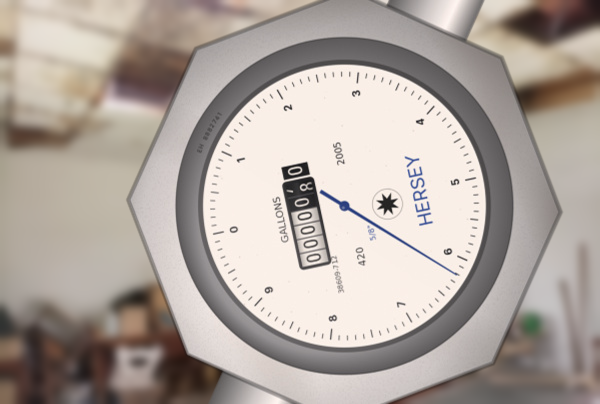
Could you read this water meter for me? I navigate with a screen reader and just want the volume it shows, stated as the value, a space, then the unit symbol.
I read 76.2 gal
